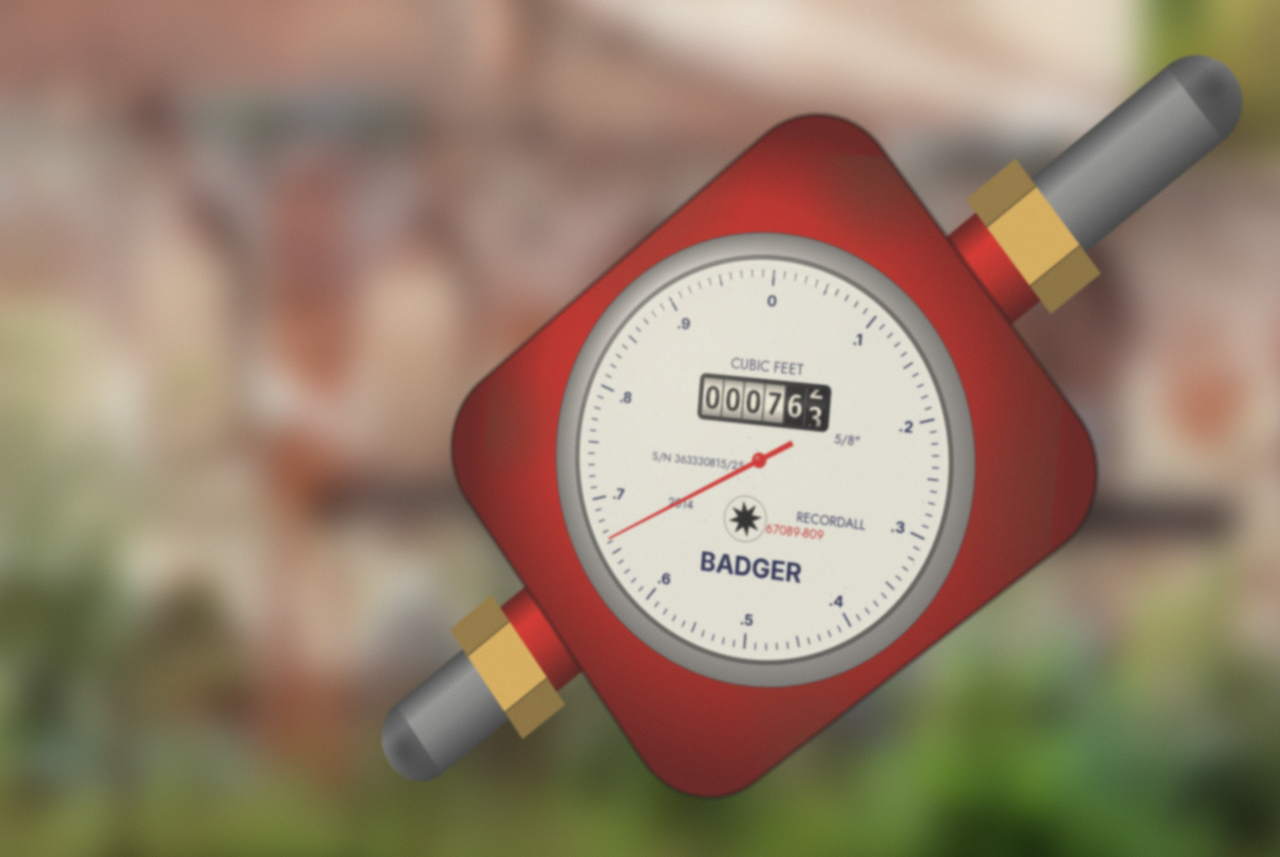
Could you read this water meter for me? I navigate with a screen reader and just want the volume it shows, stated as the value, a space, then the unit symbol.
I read 762.66 ft³
